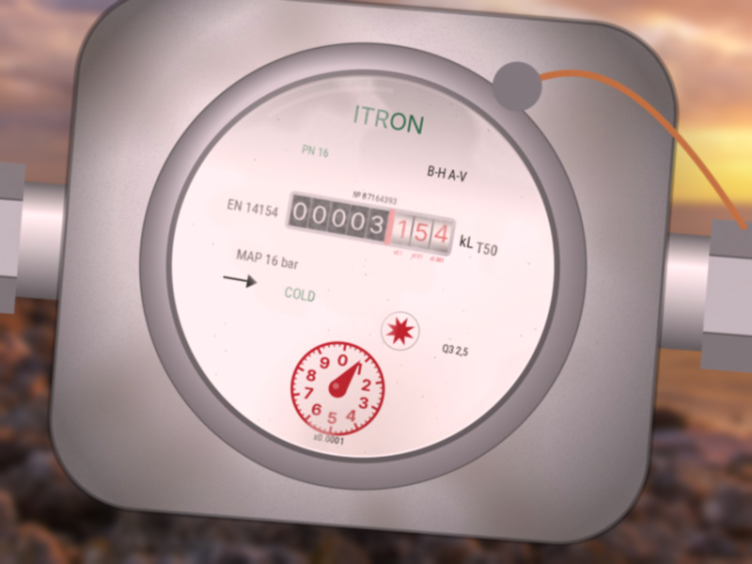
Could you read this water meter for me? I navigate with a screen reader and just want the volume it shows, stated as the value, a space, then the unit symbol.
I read 3.1540 kL
